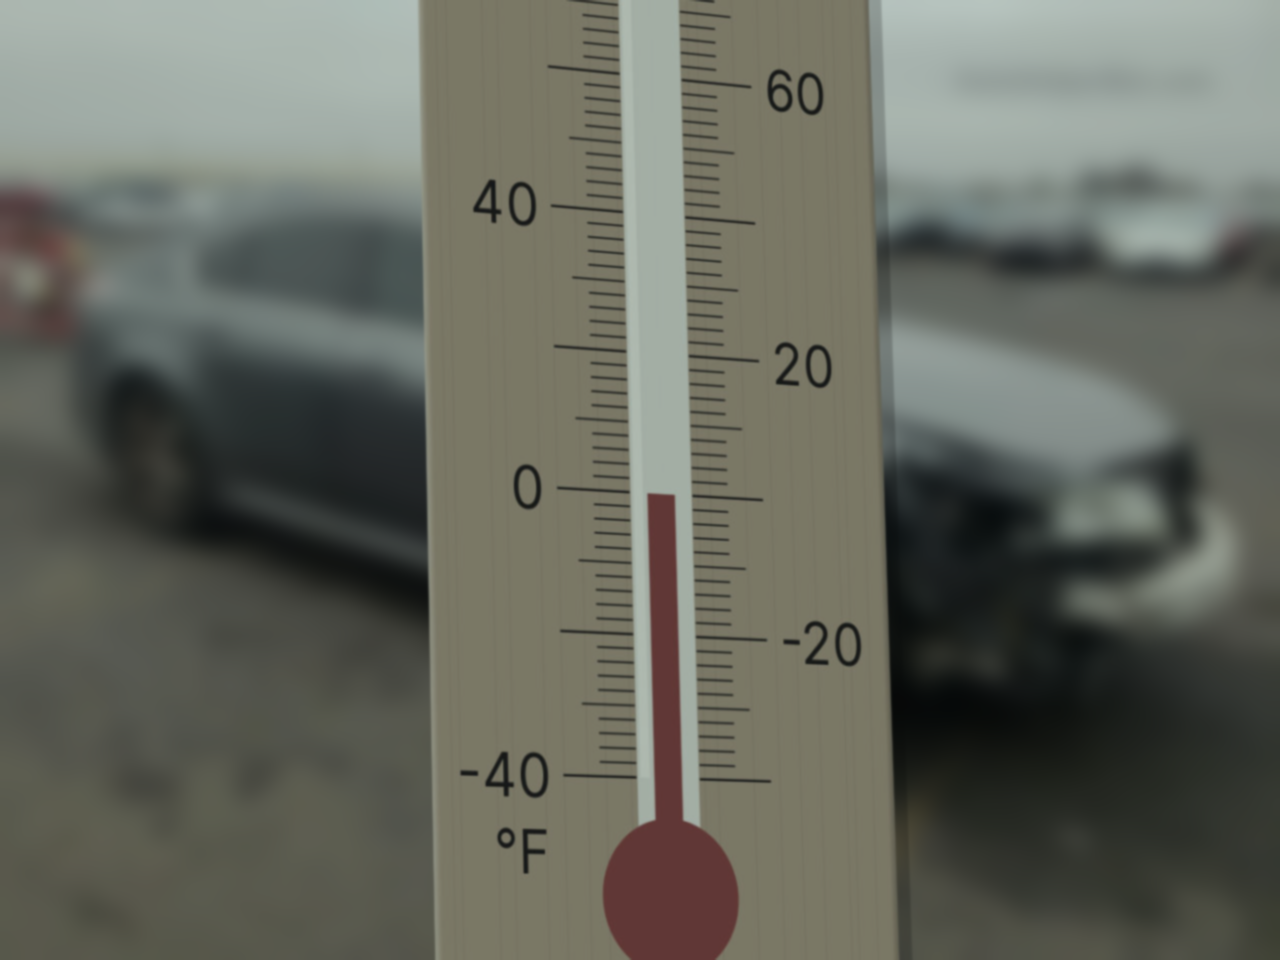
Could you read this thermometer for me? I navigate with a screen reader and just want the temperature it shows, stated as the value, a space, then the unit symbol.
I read 0 °F
